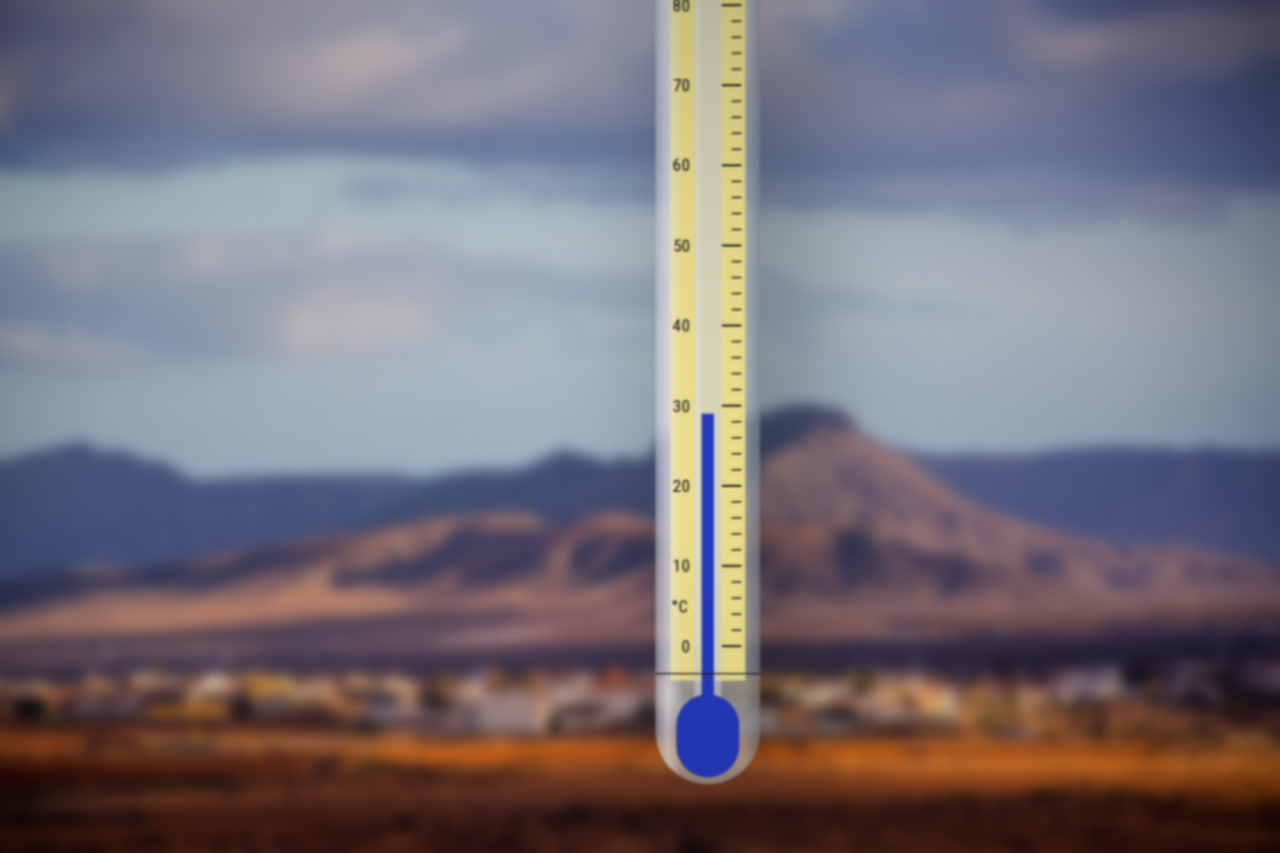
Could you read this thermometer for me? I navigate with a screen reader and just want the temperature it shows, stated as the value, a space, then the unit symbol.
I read 29 °C
